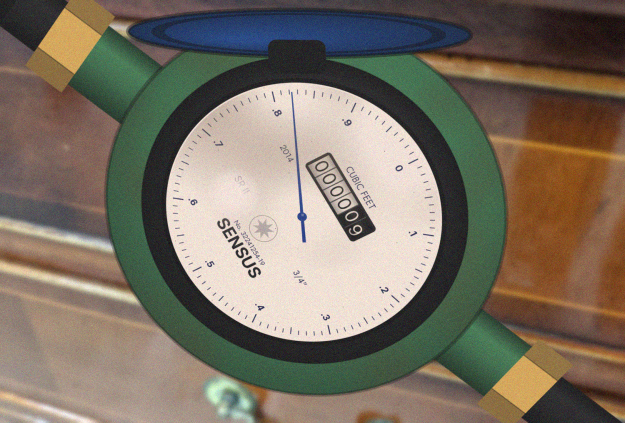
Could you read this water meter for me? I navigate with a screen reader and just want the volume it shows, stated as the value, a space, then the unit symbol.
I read 8.82 ft³
